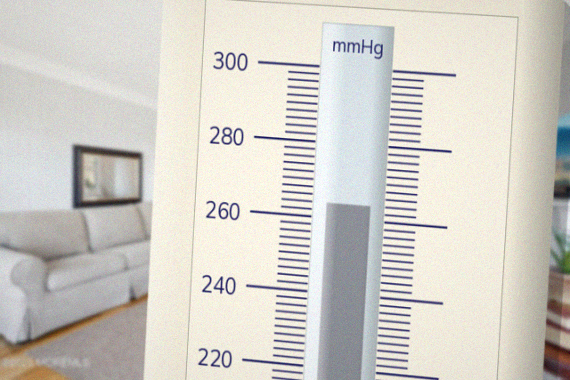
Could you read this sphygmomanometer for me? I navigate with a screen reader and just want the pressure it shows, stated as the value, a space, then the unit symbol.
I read 264 mmHg
